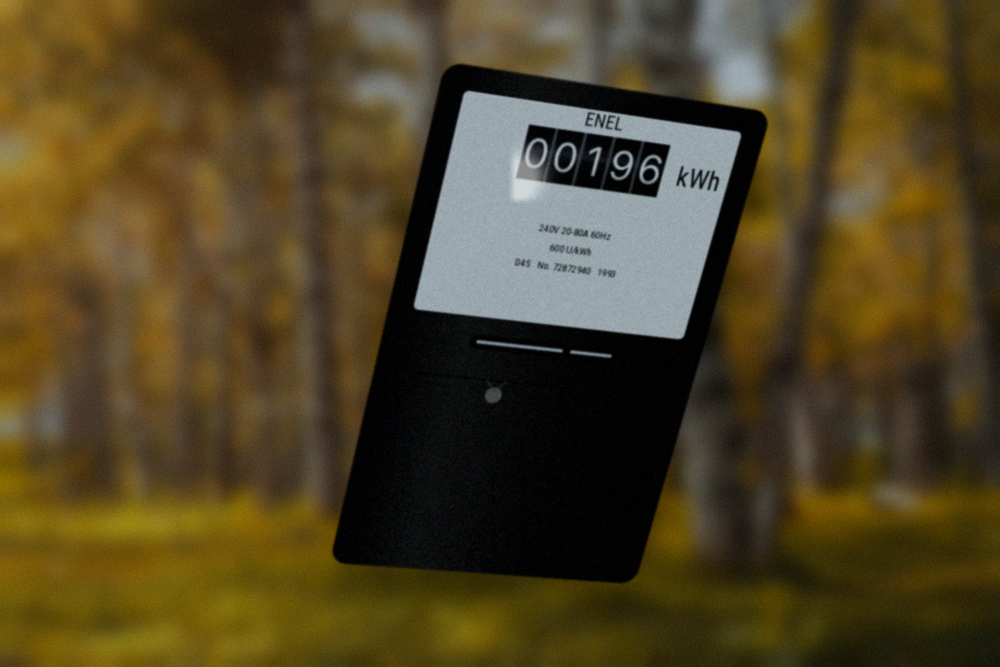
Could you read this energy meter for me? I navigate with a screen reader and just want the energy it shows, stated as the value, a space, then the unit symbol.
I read 196 kWh
